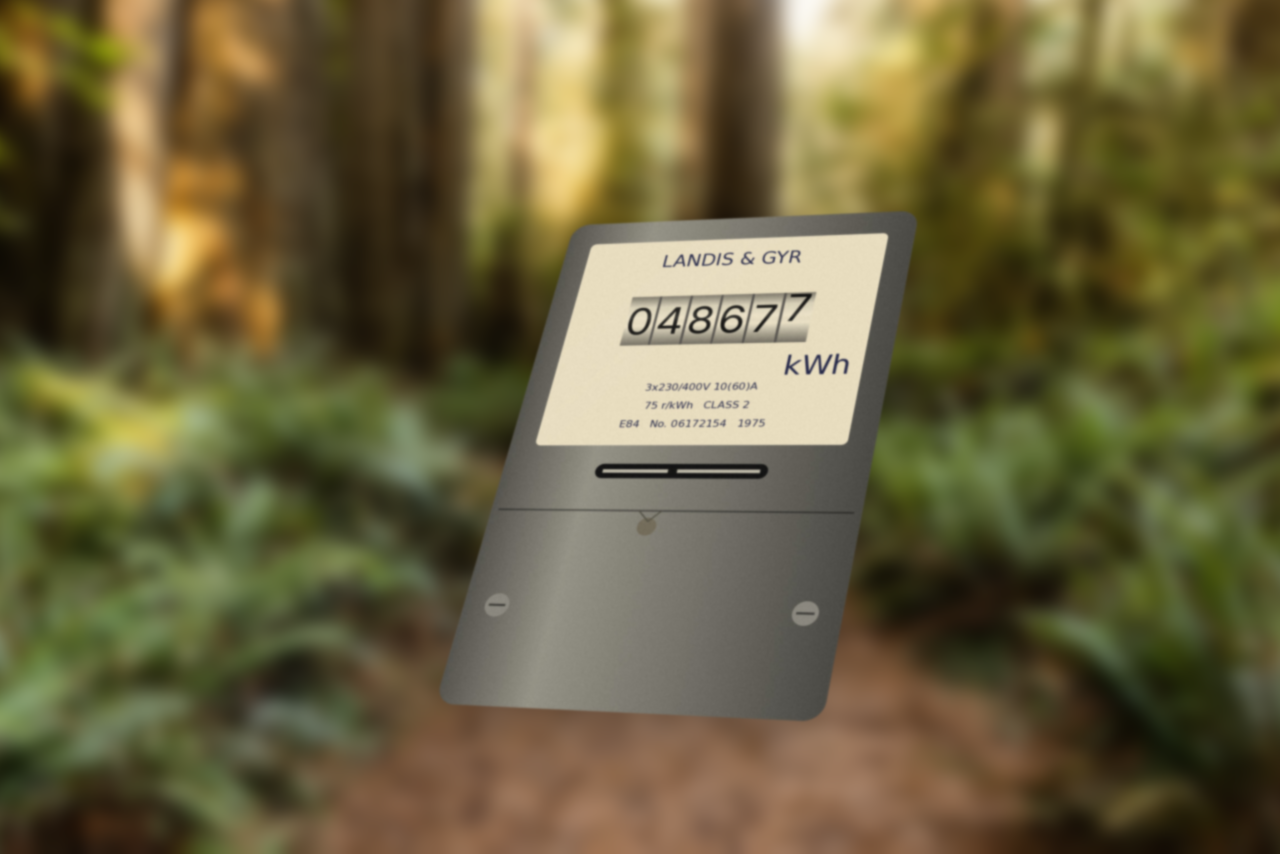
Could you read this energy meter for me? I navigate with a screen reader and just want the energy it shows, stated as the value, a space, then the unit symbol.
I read 48677 kWh
